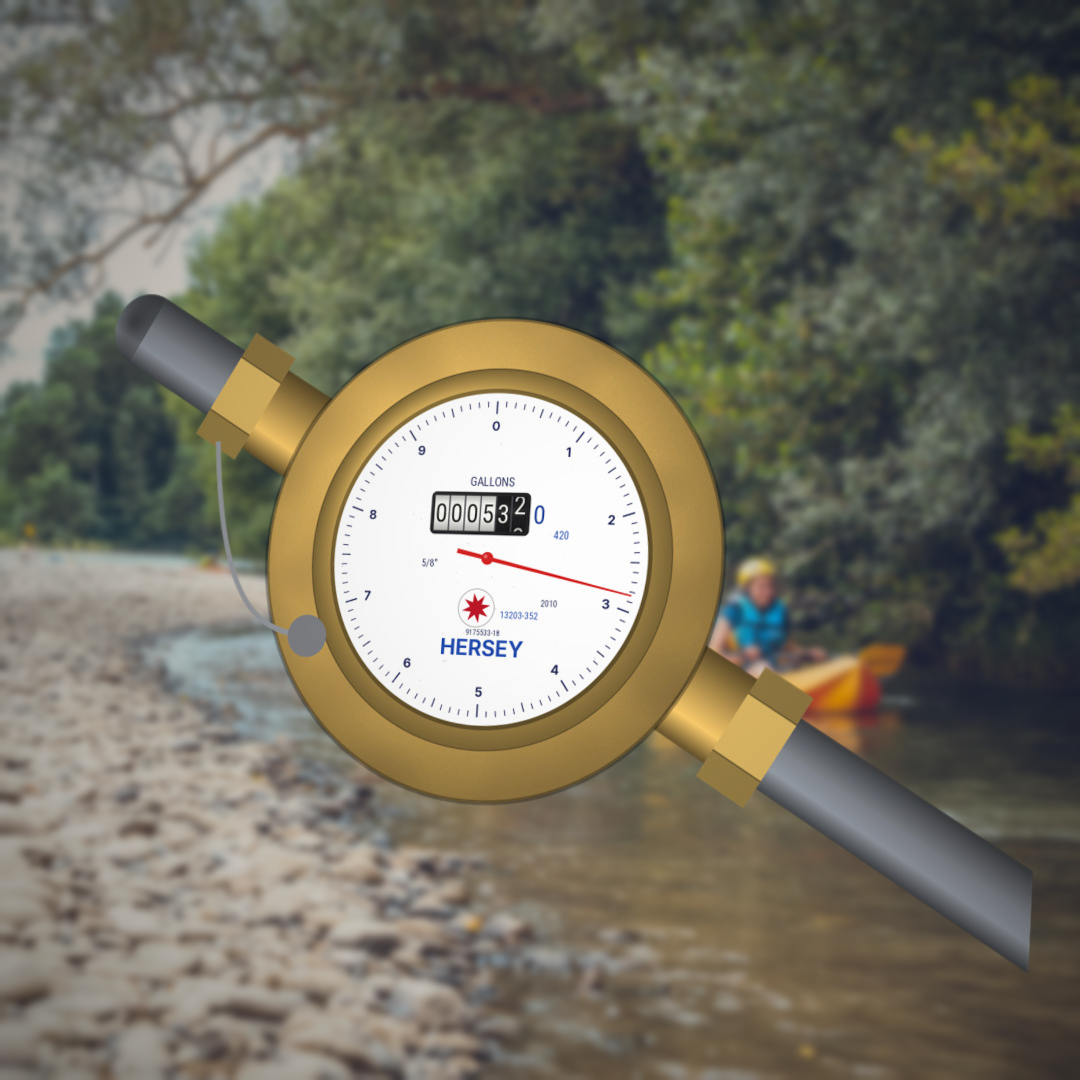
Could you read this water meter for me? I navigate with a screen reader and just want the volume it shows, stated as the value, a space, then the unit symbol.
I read 5322.8 gal
